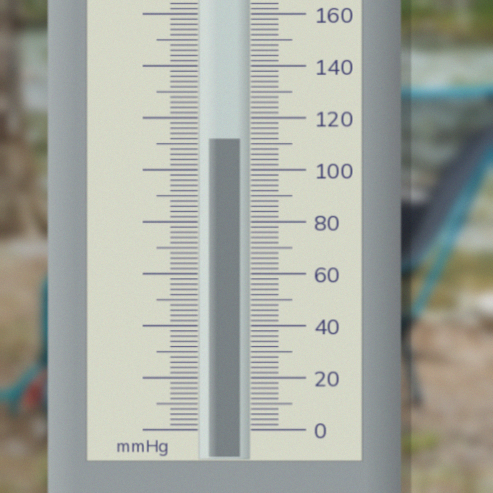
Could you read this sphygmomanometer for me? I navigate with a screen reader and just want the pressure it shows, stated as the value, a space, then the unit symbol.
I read 112 mmHg
